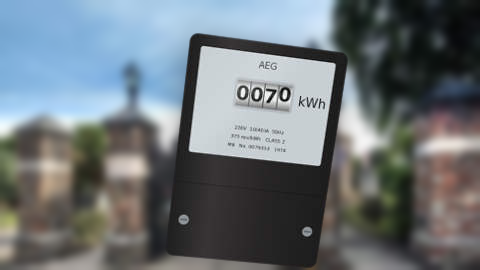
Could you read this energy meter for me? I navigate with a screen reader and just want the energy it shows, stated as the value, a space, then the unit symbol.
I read 70 kWh
